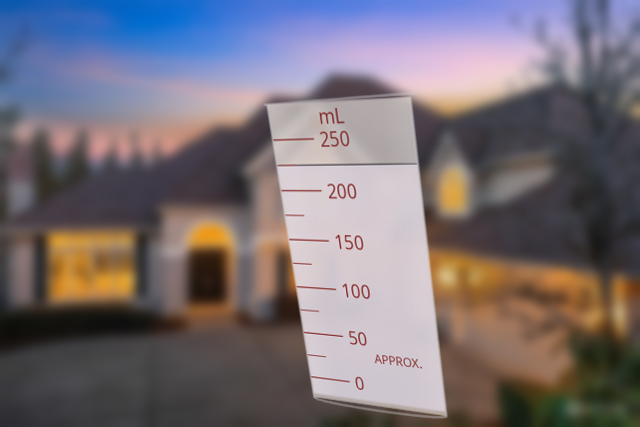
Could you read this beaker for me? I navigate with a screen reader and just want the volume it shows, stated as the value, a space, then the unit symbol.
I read 225 mL
